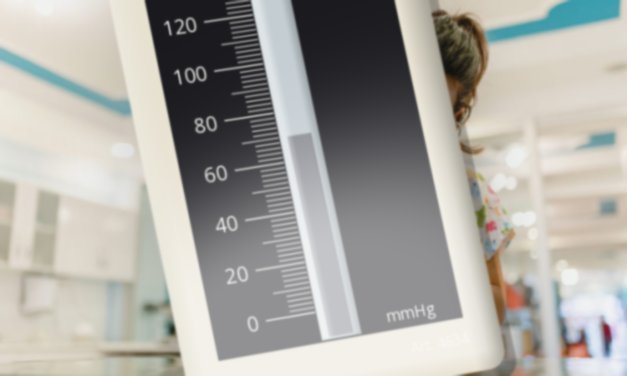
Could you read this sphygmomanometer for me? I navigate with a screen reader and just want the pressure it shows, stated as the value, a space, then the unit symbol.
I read 70 mmHg
